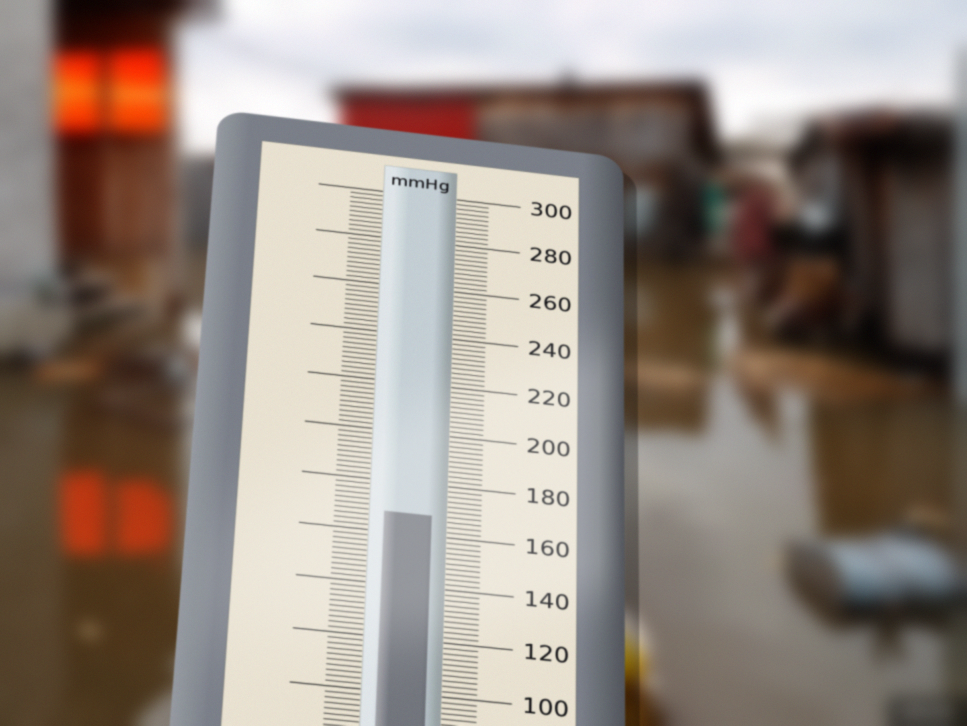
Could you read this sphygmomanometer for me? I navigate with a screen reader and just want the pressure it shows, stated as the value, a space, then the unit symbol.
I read 168 mmHg
